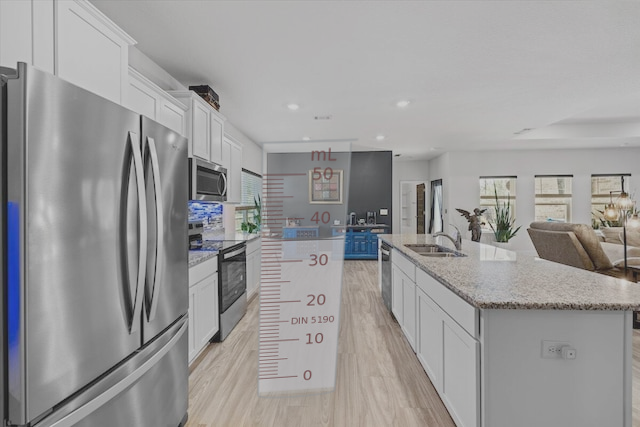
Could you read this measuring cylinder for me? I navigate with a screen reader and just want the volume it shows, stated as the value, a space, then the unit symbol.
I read 35 mL
